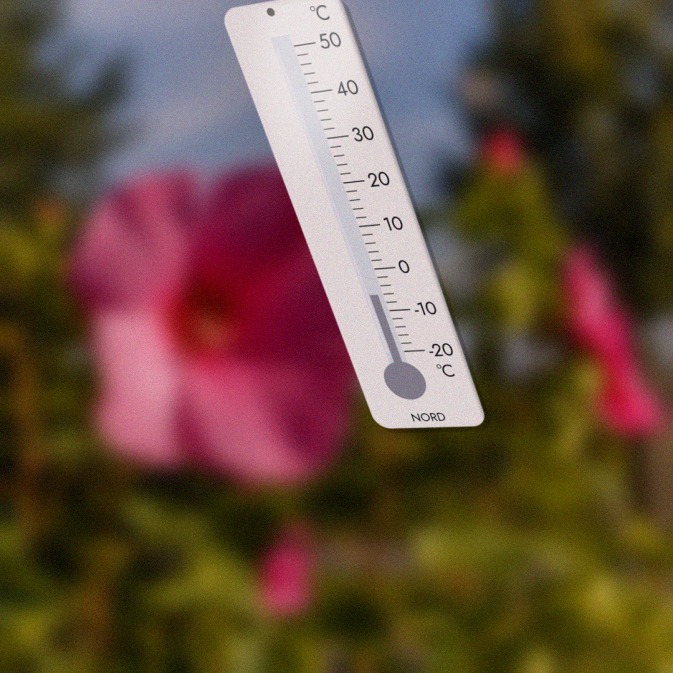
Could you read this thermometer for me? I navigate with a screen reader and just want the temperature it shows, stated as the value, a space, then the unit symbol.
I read -6 °C
